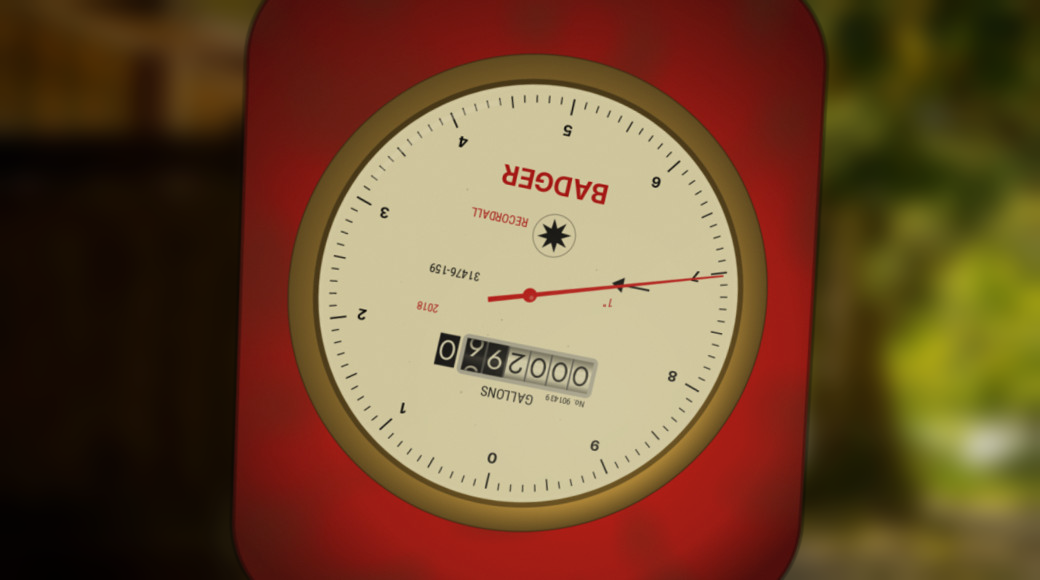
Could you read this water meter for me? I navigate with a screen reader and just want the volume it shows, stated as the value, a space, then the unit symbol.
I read 2957.0 gal
